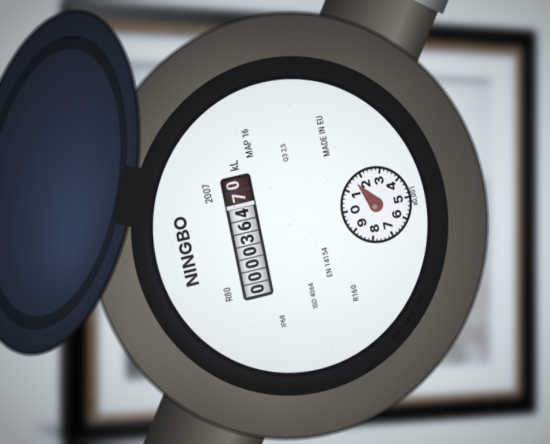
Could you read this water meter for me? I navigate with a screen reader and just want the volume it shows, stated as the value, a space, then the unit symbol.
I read 364.701 kL
